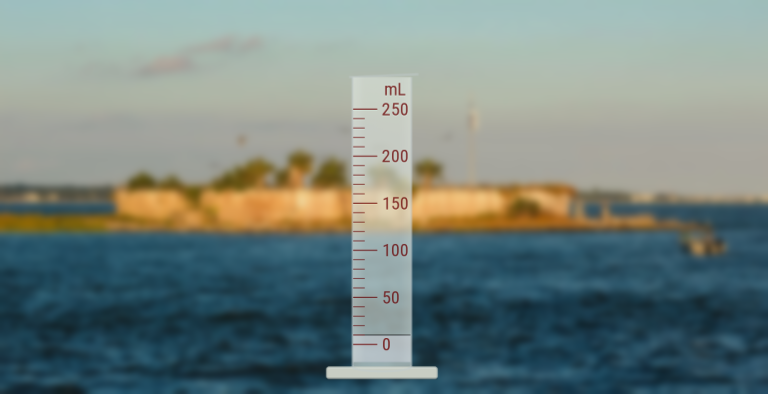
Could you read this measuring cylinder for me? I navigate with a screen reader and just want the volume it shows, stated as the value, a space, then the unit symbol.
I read 10 mL
